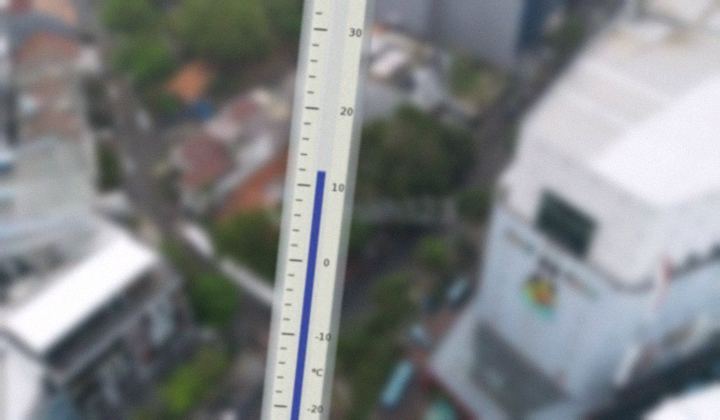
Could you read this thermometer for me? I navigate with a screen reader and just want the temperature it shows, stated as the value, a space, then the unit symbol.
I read 12 °C
